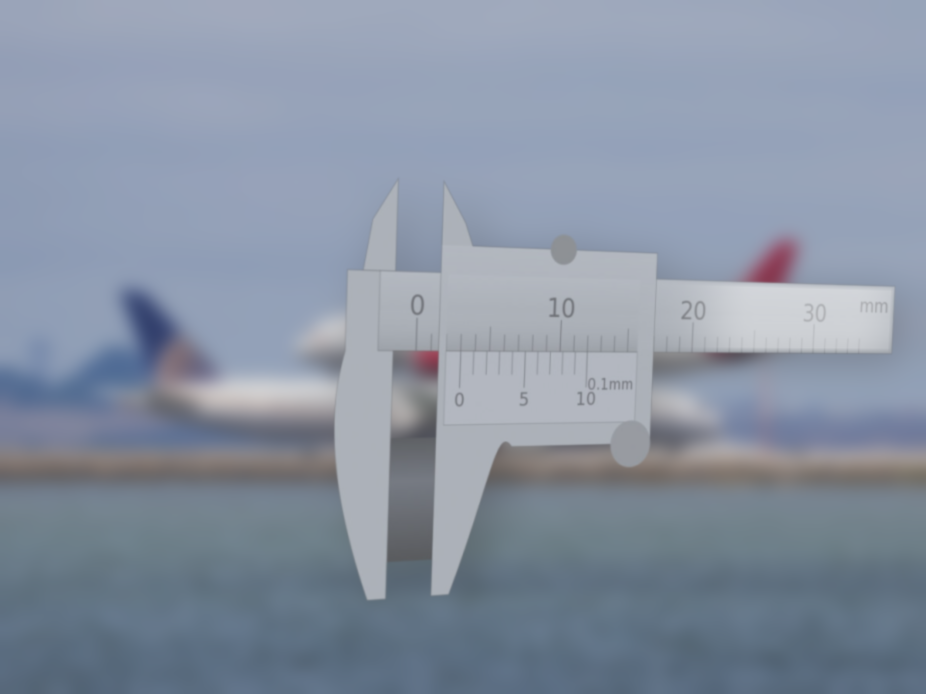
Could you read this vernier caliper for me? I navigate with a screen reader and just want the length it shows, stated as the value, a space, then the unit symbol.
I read 3.0 mm
